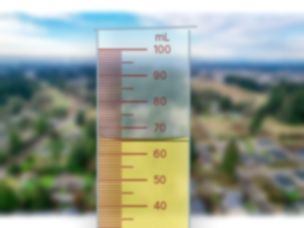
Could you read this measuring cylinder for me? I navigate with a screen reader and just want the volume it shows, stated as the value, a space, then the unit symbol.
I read 65 mL
